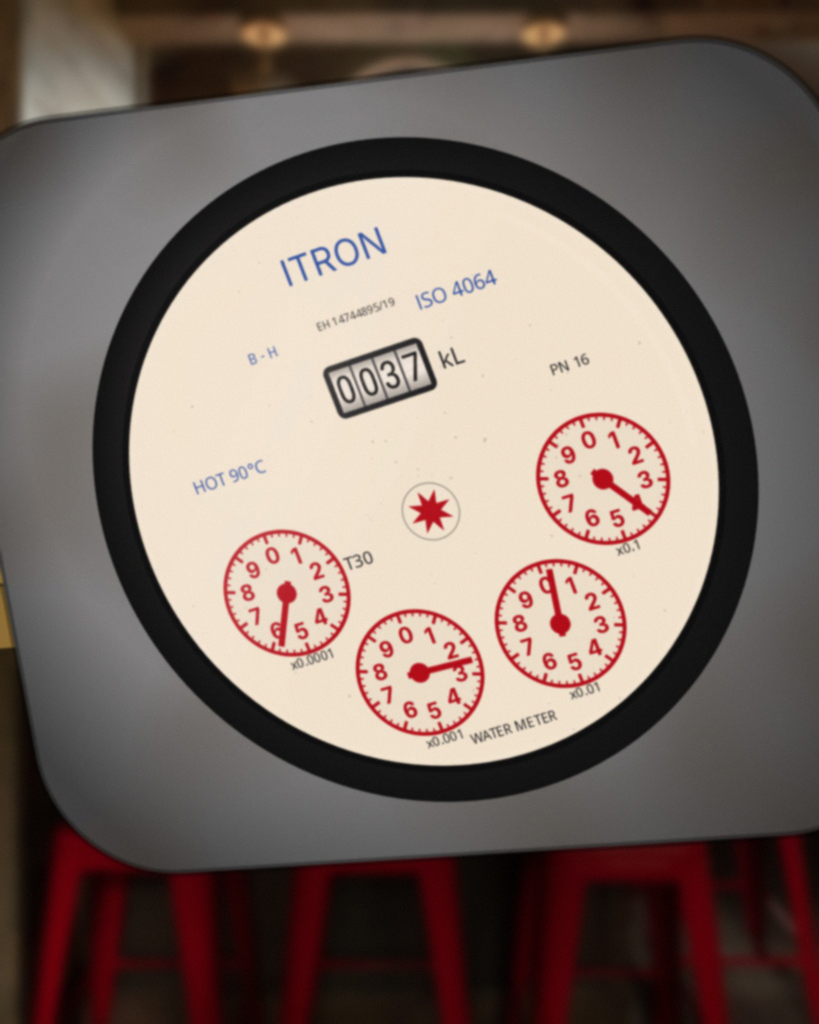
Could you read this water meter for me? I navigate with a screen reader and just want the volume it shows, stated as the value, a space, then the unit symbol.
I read 37.4025 kL
